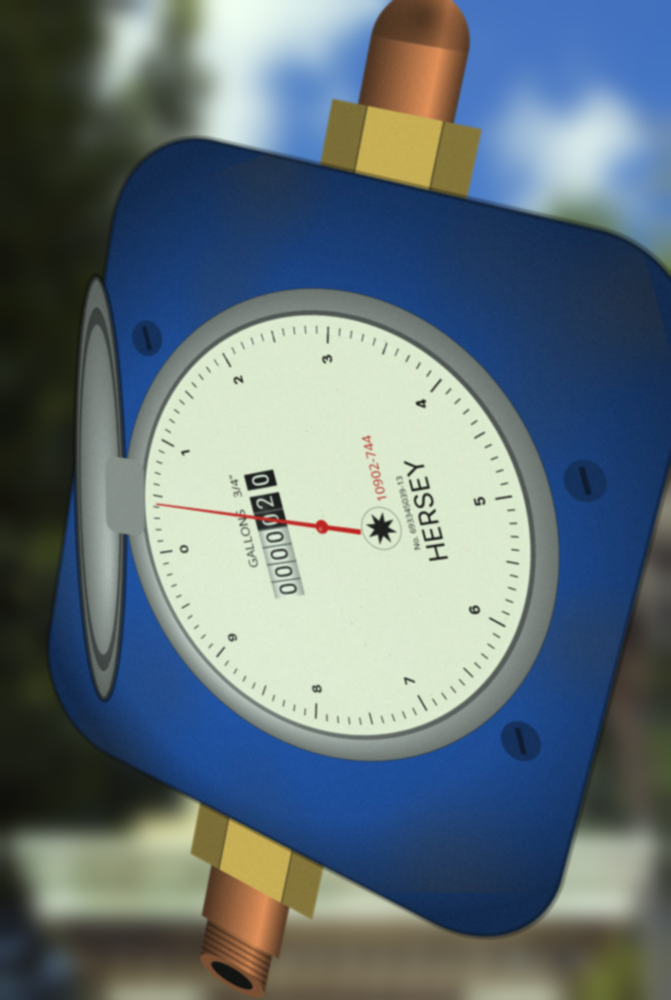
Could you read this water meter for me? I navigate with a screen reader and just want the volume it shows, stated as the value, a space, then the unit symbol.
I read 20.4 gal
